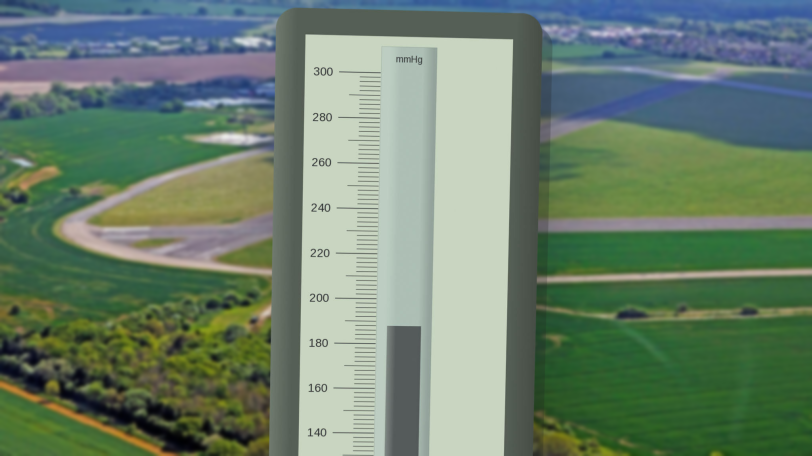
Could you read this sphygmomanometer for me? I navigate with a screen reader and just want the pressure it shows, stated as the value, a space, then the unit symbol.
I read 188 mmHg
